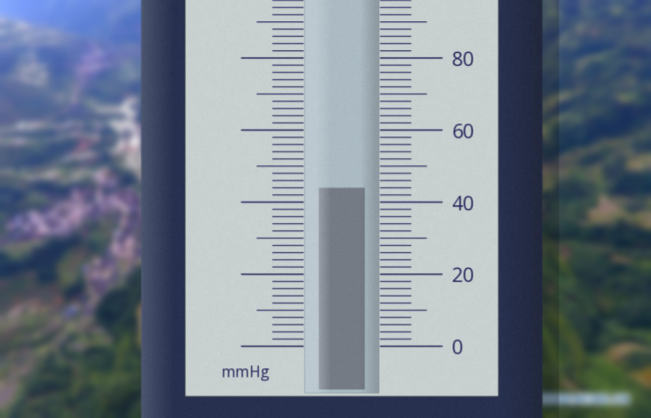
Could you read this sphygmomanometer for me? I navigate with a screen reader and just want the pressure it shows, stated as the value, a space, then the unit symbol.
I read 44 mmHg
